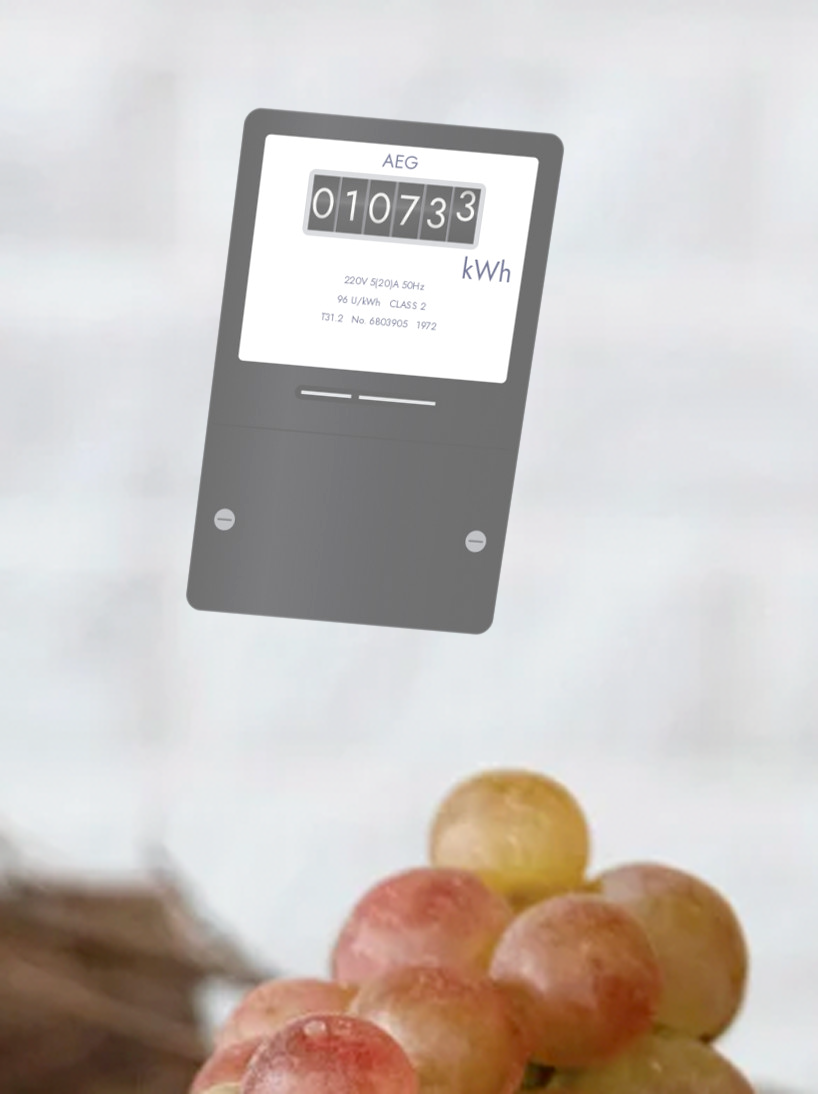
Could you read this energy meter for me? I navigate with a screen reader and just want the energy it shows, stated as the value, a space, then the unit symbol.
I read 10733 kWh
